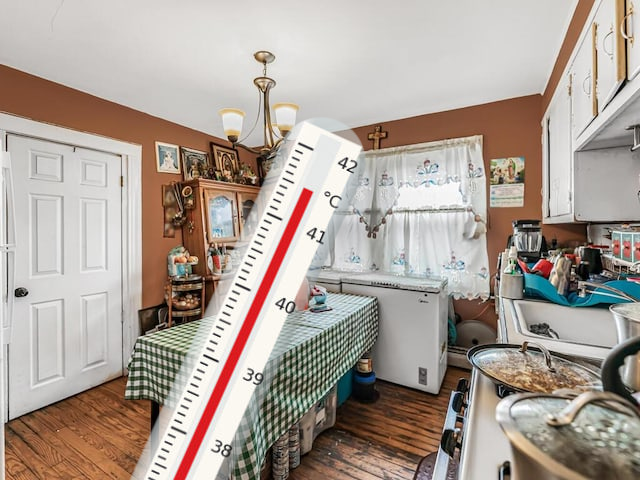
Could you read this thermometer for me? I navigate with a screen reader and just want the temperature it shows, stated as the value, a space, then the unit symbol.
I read 41.5 °C
